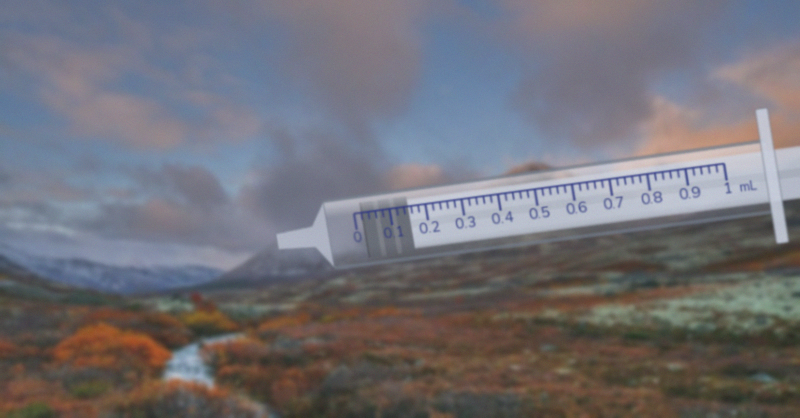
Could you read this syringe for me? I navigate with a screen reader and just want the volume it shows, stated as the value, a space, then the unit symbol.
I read 0.02 mL
